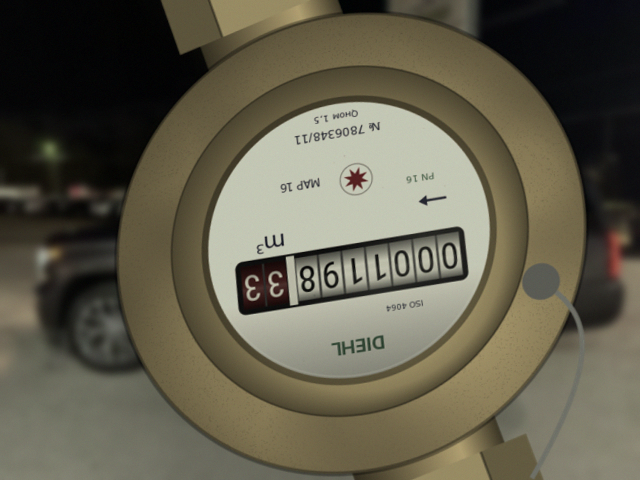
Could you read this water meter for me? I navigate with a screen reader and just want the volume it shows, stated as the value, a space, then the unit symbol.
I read 1198.33 m³
